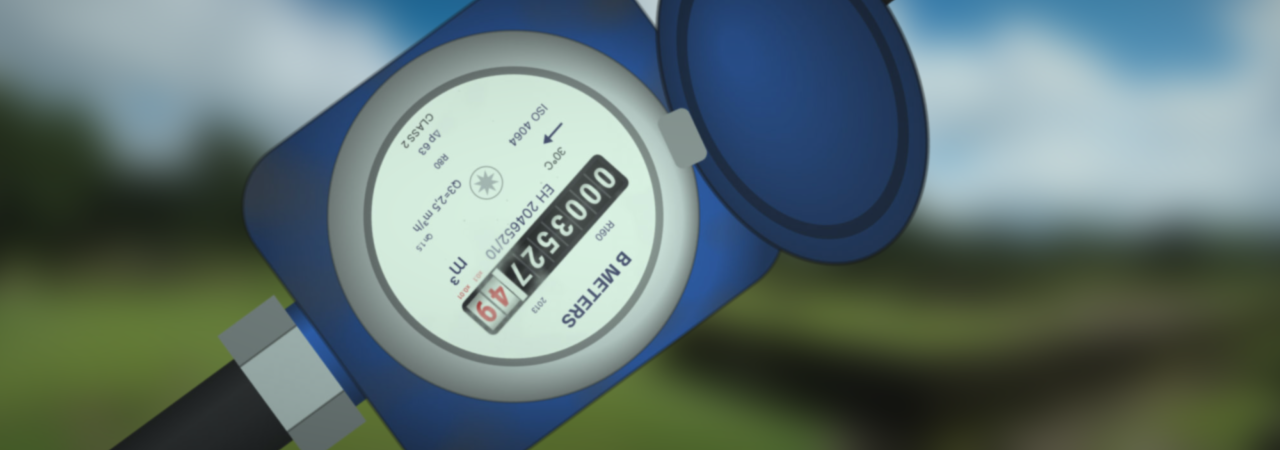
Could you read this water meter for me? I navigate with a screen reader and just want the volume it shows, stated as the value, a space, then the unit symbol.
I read 3527.49 m³
